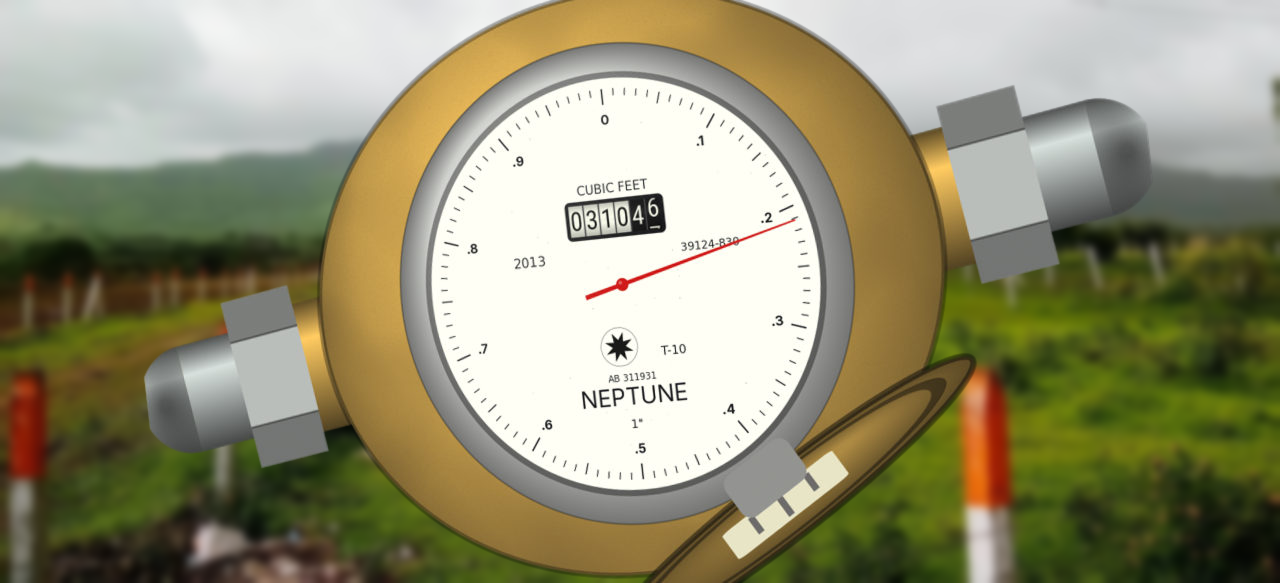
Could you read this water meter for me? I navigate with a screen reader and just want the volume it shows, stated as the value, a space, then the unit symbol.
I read 31046.21 ft³
